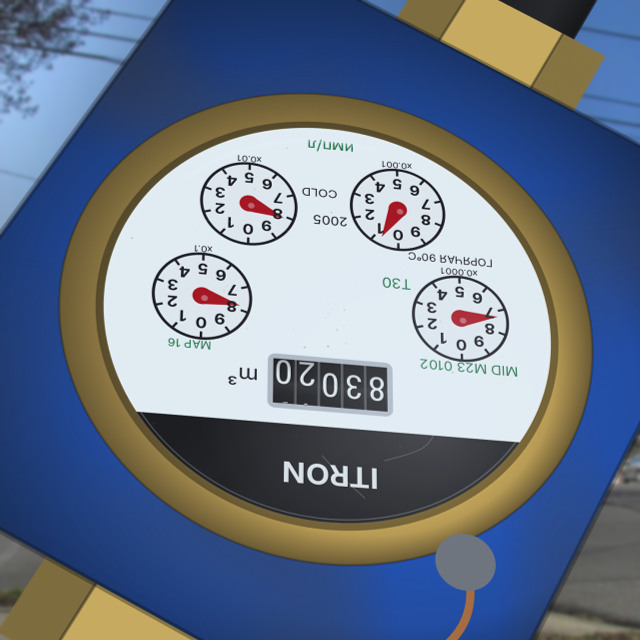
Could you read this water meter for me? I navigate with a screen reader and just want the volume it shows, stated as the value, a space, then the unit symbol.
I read 83019.7807 m³
